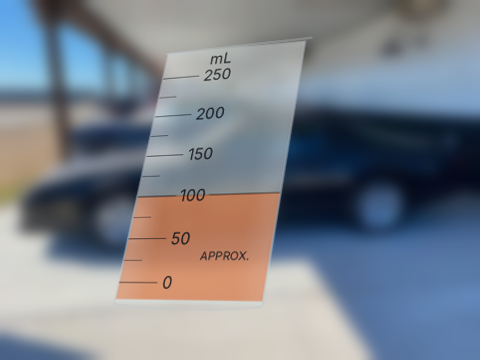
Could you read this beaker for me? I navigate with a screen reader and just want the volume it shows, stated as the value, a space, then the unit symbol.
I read 100 mL
